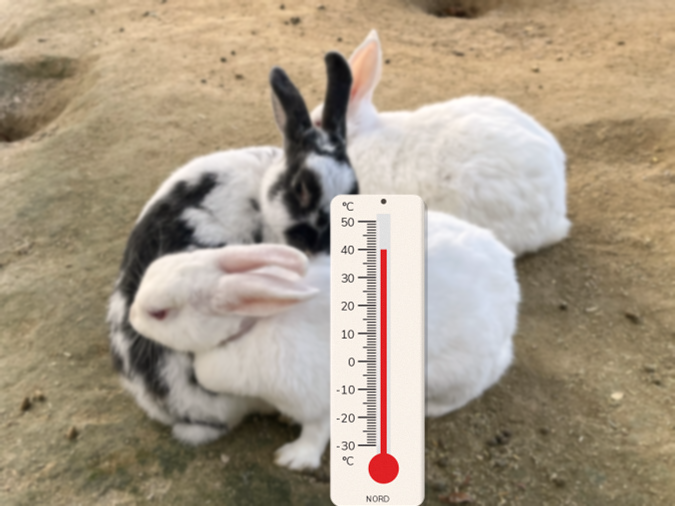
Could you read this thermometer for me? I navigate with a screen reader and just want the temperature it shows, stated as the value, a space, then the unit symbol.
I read 40 °C
